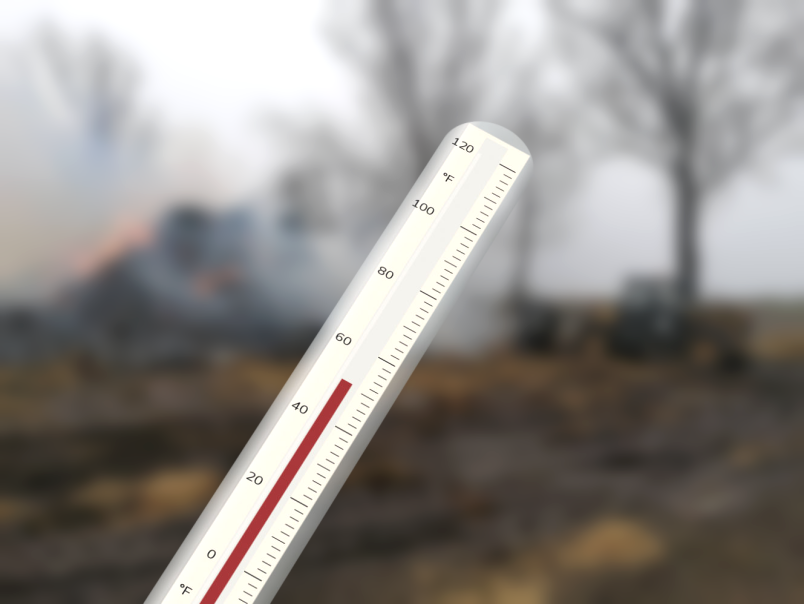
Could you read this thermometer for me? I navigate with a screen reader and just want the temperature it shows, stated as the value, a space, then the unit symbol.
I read 51 °F
